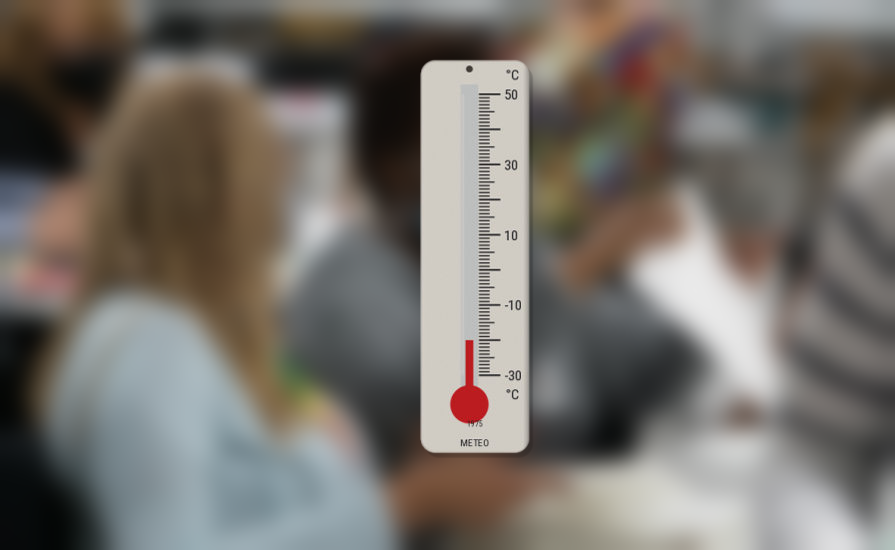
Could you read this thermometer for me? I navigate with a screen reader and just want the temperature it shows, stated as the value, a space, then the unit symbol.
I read -20 °C
